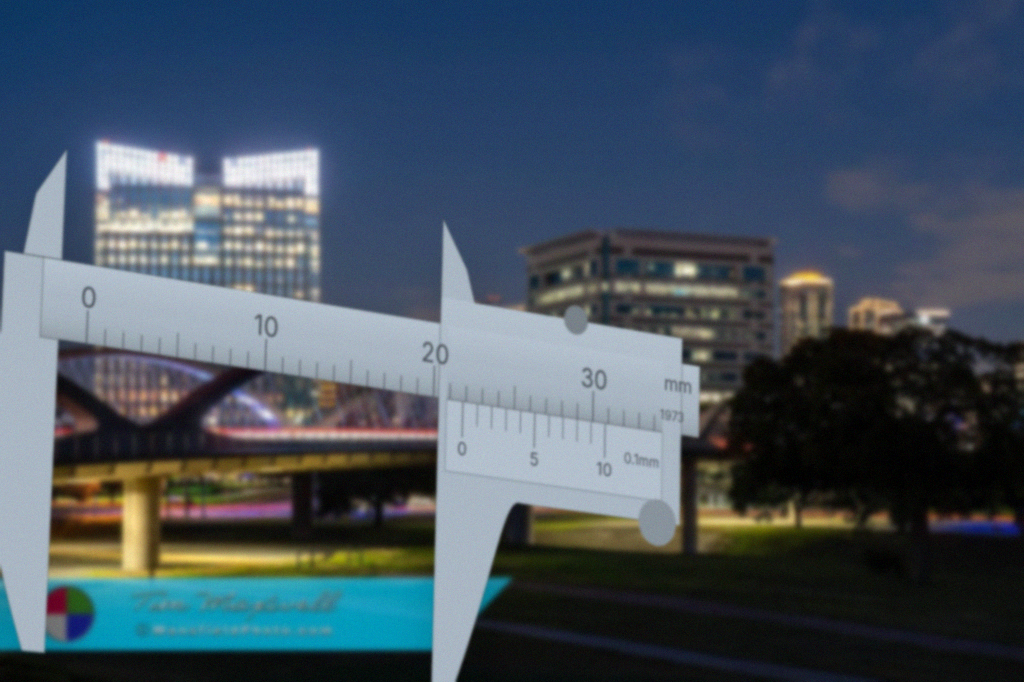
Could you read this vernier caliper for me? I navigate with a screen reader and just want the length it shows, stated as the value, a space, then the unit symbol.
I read 21.8 mm
